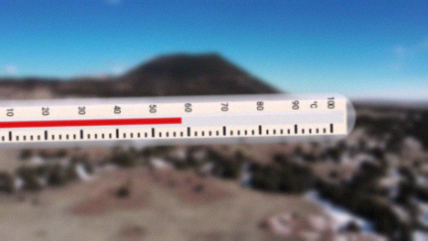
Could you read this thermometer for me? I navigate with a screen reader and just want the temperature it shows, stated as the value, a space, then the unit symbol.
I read 58 °C
